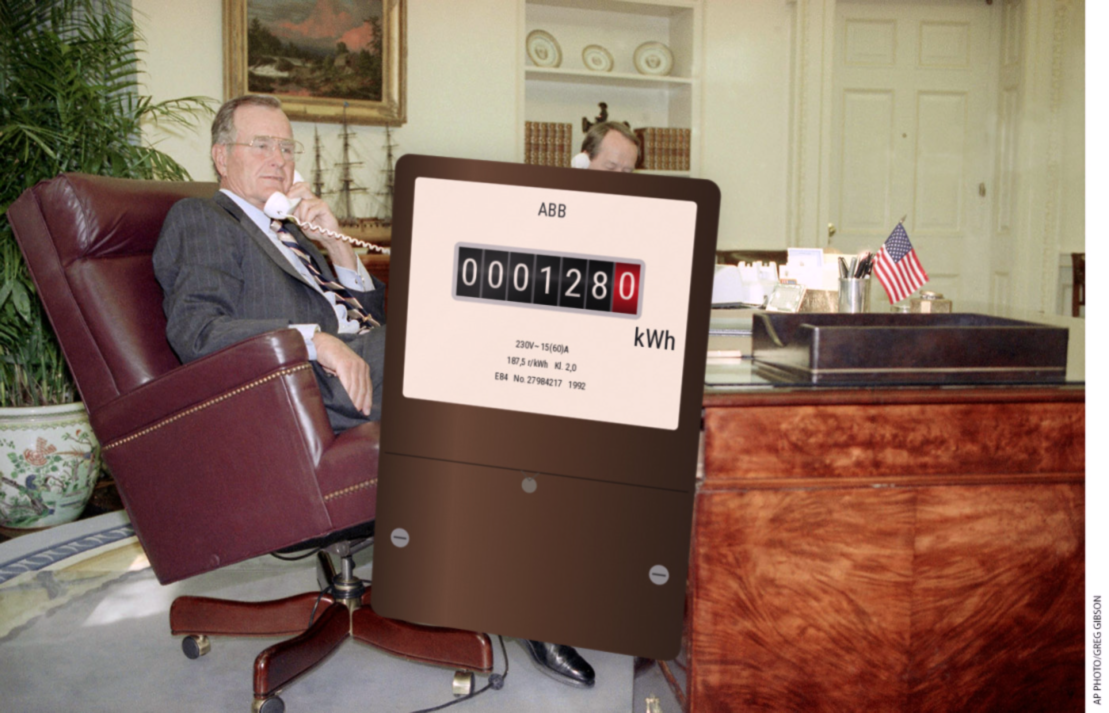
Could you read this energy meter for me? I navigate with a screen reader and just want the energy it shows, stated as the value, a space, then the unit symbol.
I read 128.0 kWh
